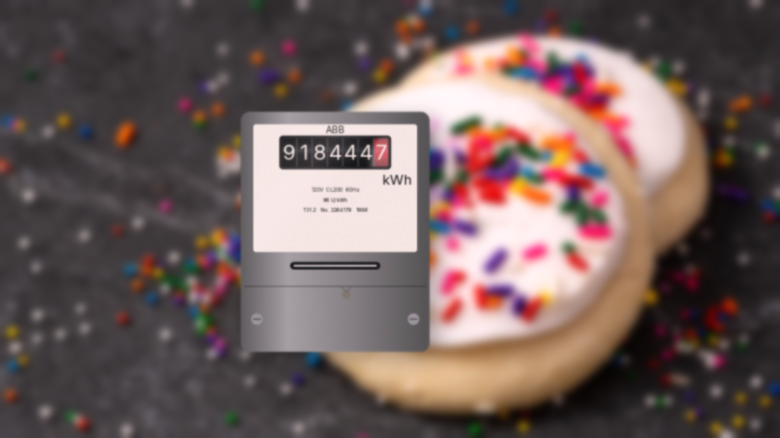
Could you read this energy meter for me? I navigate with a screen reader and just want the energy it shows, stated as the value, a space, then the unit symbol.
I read 918444.7 kWh
